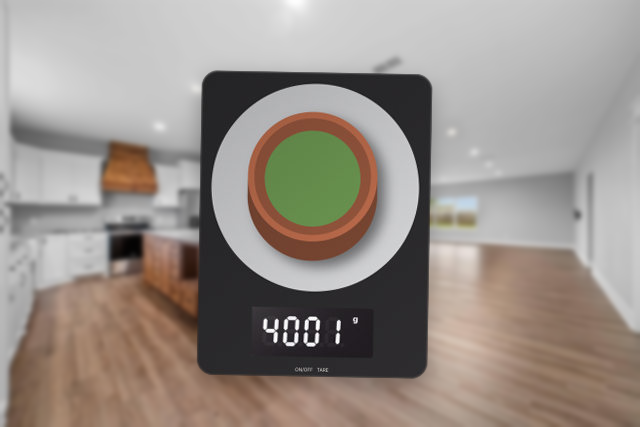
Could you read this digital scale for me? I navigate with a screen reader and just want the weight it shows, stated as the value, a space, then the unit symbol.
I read 4001 g
